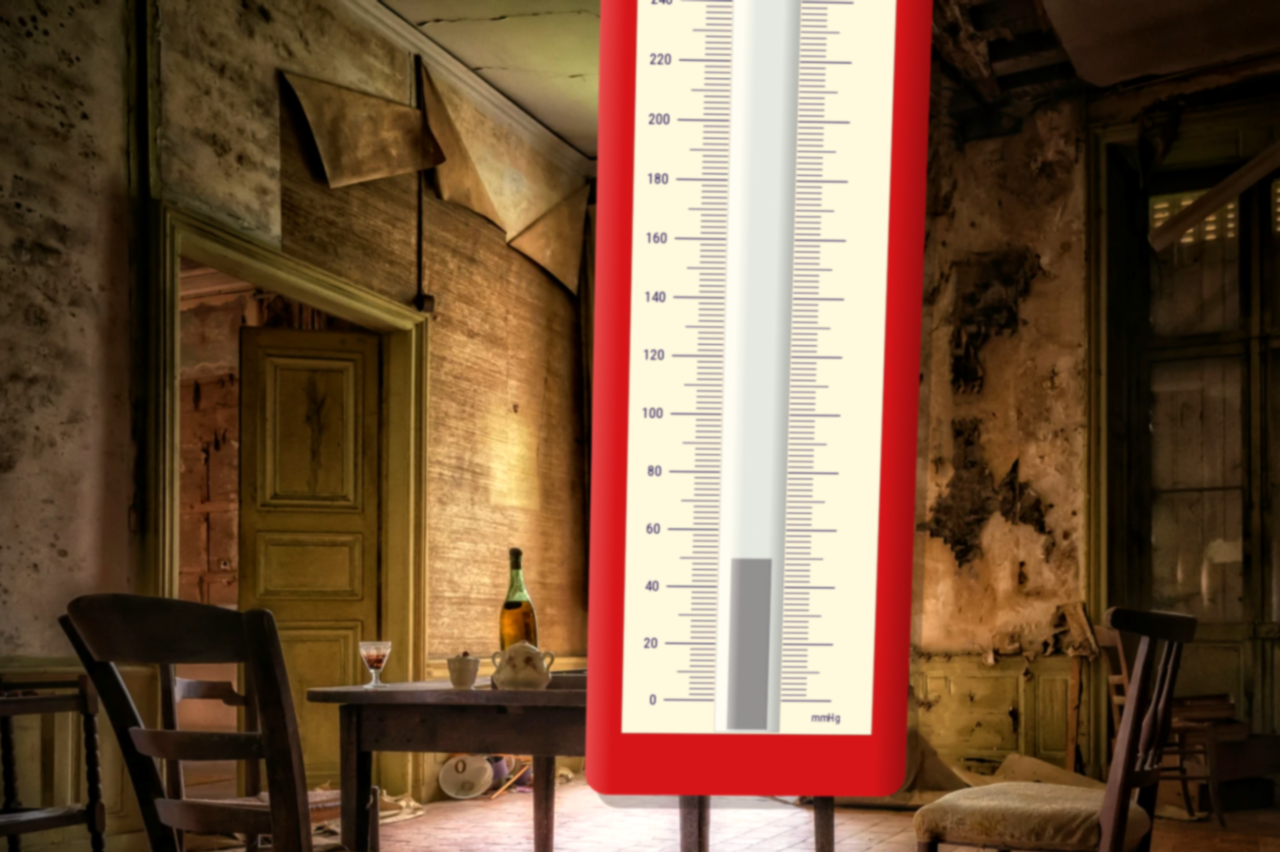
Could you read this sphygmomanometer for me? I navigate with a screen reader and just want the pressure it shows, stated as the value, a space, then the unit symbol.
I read 50 mmHg
